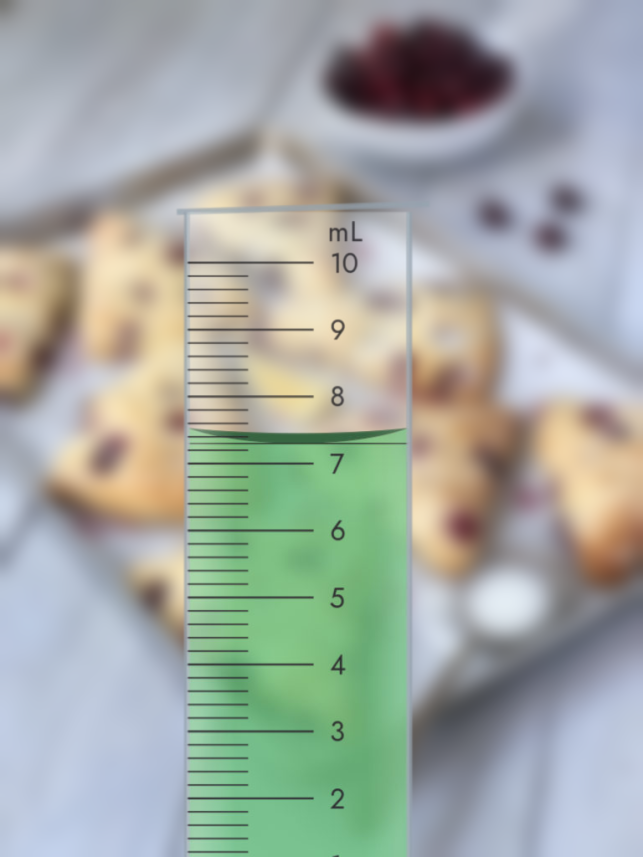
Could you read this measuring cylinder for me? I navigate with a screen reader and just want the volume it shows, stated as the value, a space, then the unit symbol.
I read 7.3 mL
